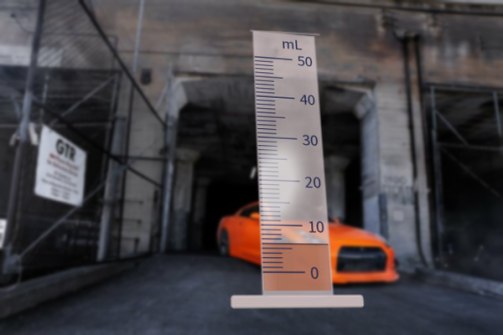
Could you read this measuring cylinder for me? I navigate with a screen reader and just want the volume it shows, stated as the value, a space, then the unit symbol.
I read 6 mL
